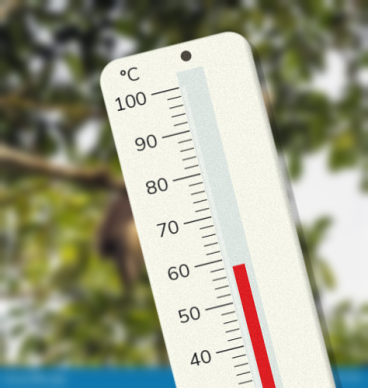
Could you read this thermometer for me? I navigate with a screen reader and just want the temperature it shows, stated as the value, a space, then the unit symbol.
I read 58 °C
